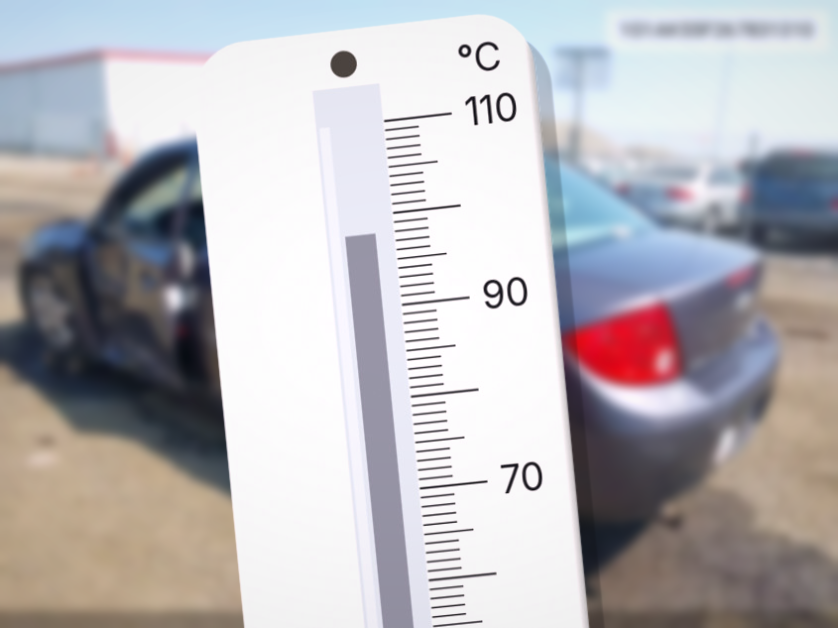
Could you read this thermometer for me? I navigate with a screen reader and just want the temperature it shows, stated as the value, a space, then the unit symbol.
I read 98 °C
